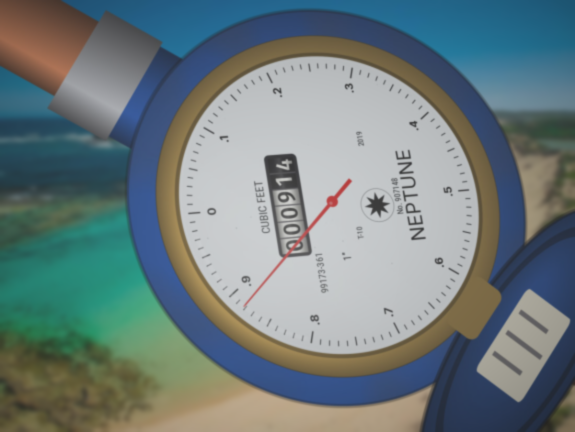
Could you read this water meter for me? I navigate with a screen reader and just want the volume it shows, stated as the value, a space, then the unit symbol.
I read 913.88 ft³
